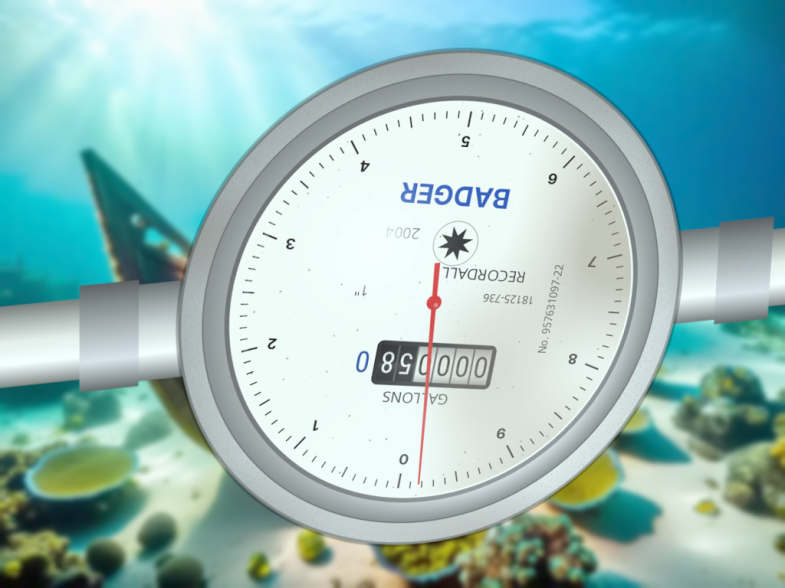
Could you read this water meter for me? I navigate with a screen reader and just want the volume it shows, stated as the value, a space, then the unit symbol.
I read 579.8 gal
